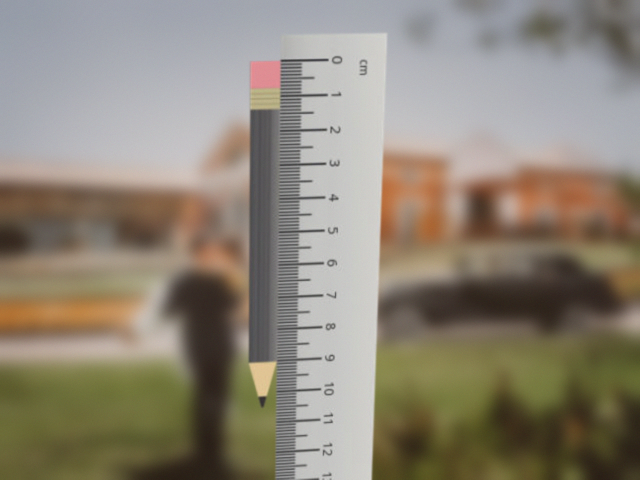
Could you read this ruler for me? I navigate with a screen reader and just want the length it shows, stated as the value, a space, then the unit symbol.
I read 10.5 cm
